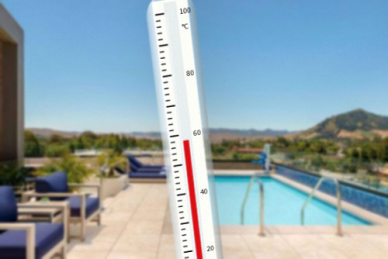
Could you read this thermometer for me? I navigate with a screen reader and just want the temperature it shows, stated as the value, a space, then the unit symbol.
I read 58 °C
